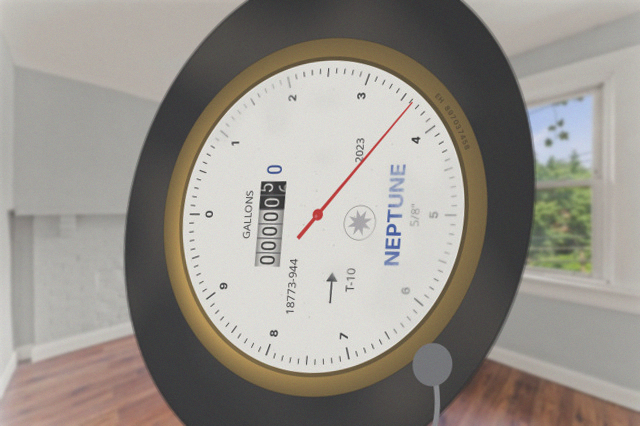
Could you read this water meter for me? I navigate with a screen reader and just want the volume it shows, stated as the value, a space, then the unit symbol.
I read 53.6 gal
